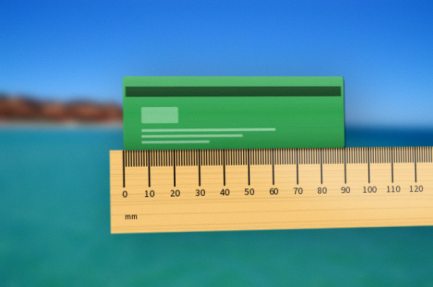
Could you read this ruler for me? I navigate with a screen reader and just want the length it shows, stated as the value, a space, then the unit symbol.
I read 90 mm
